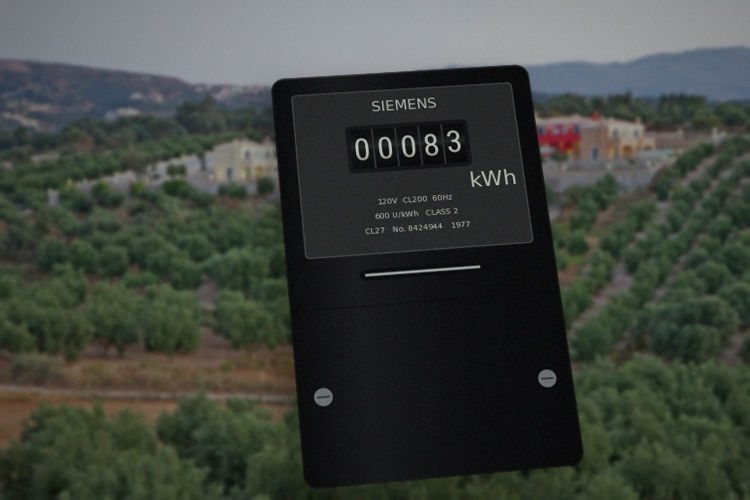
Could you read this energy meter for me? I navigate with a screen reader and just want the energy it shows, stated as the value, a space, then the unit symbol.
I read 83 kWh
